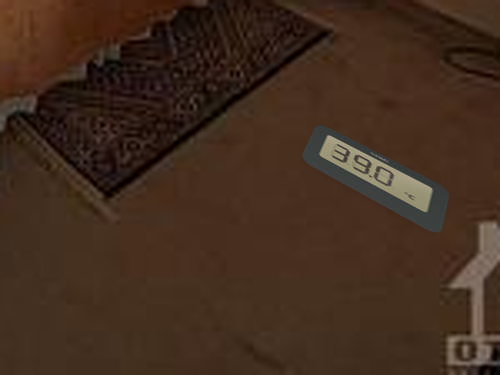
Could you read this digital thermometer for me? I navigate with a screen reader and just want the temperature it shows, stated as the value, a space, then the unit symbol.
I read 39.0 °C
